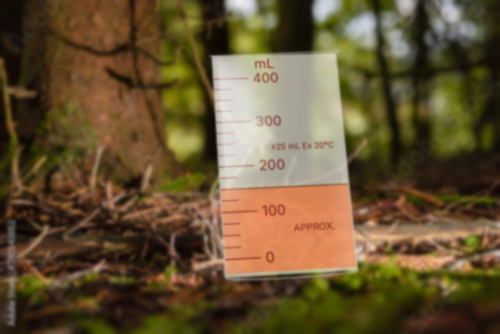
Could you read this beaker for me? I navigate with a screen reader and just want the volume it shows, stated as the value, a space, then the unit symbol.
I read 150 mL
